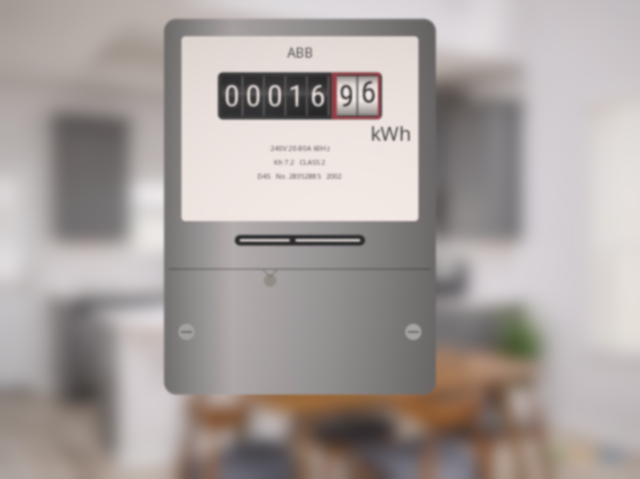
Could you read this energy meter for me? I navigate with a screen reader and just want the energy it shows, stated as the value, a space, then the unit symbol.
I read 16.96 kWh
